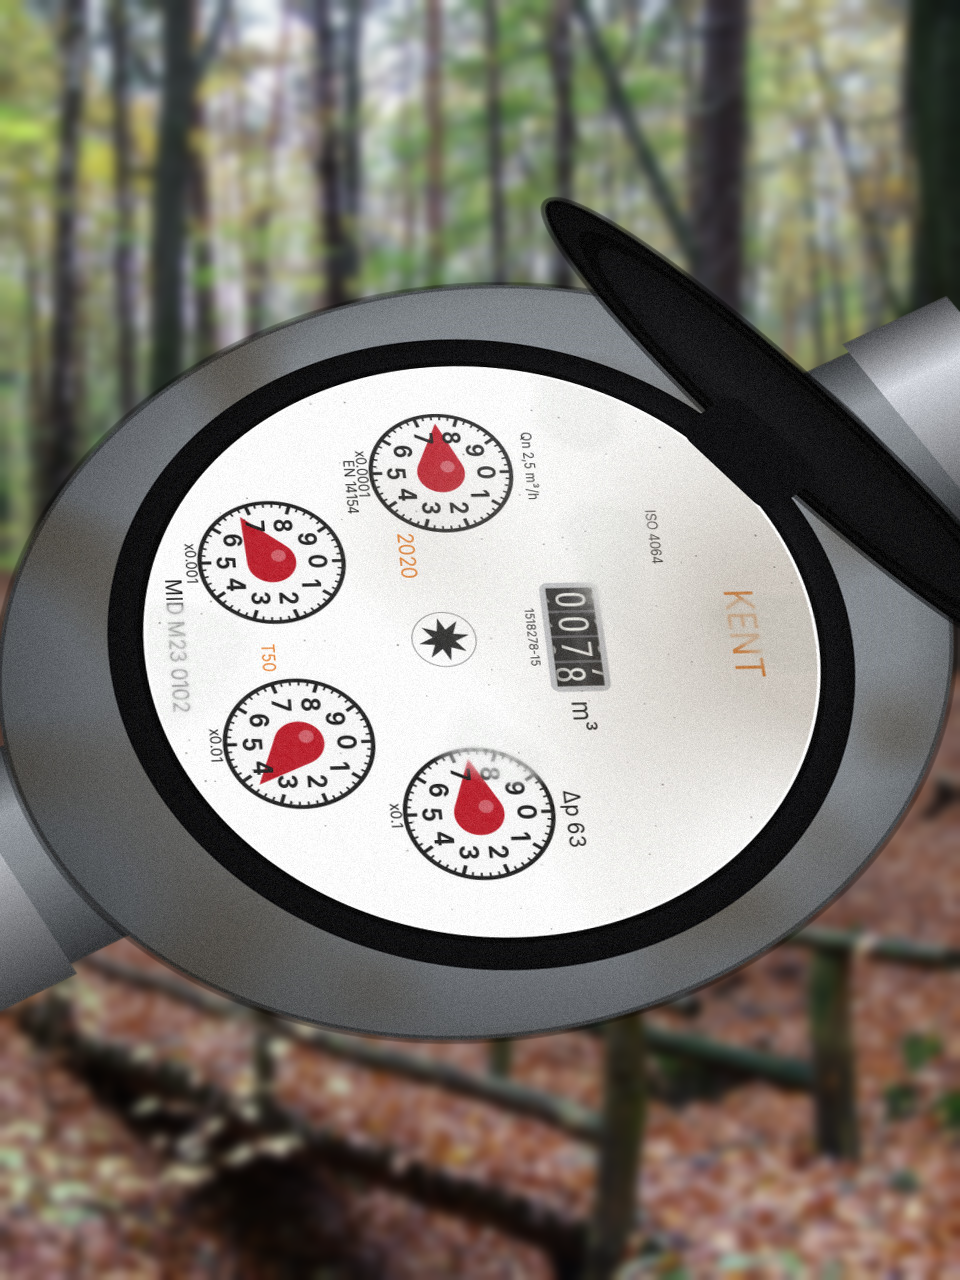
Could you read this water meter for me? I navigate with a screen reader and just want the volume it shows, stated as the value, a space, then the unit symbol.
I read 77.7367 m³
